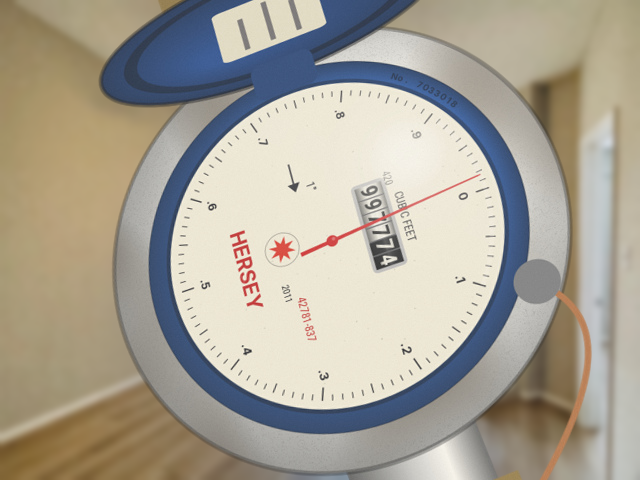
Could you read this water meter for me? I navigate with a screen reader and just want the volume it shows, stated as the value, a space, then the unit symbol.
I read 997773.98 ft³
